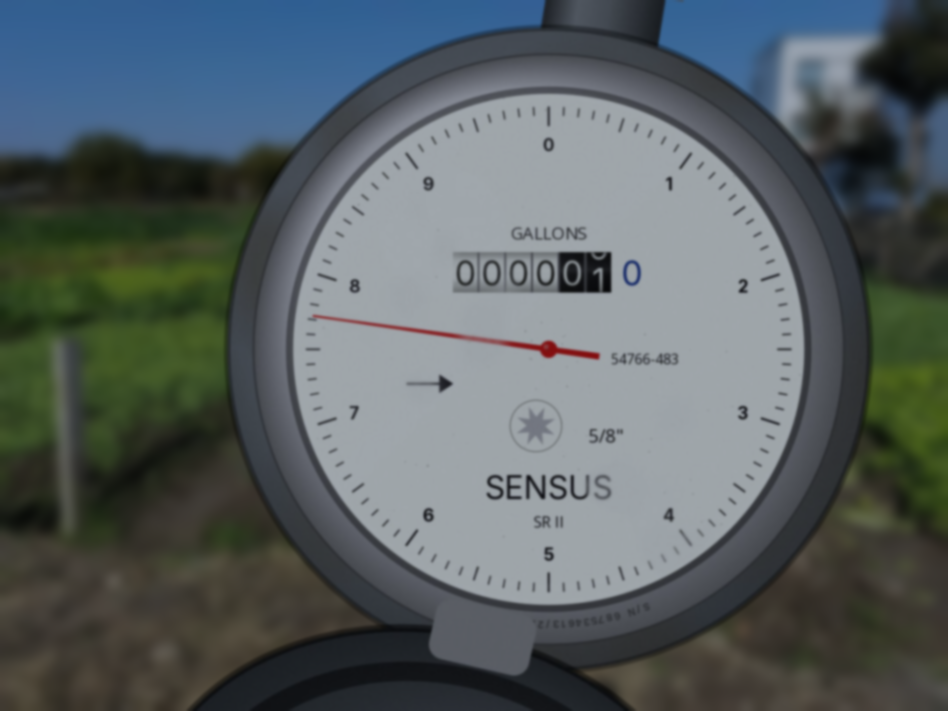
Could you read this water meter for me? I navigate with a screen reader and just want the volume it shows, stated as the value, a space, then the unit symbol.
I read 7.7 gal
